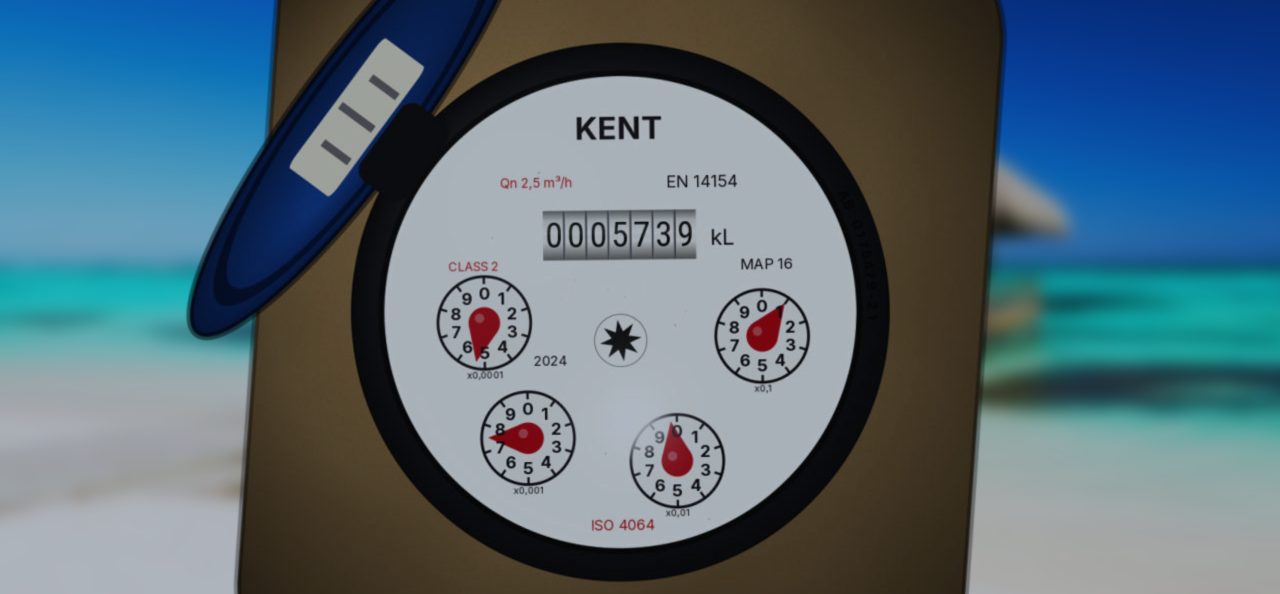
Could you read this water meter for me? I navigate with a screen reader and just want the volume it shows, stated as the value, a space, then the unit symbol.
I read 5739.0975 kL
